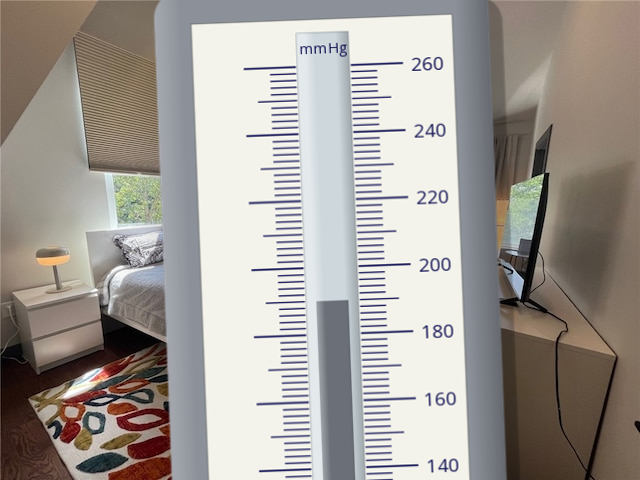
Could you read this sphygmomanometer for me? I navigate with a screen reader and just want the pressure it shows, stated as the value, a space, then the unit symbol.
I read 190 mmHg
